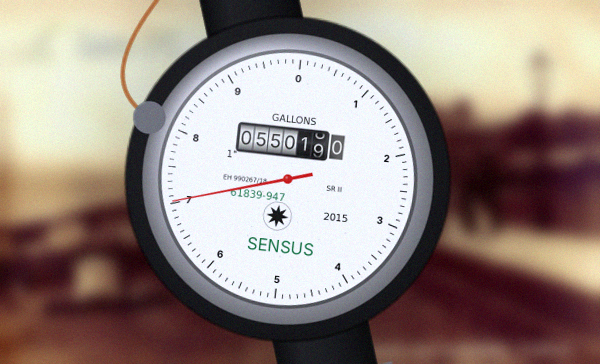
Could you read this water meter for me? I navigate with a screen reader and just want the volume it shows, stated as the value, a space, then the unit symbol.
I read 550187.0 gal
